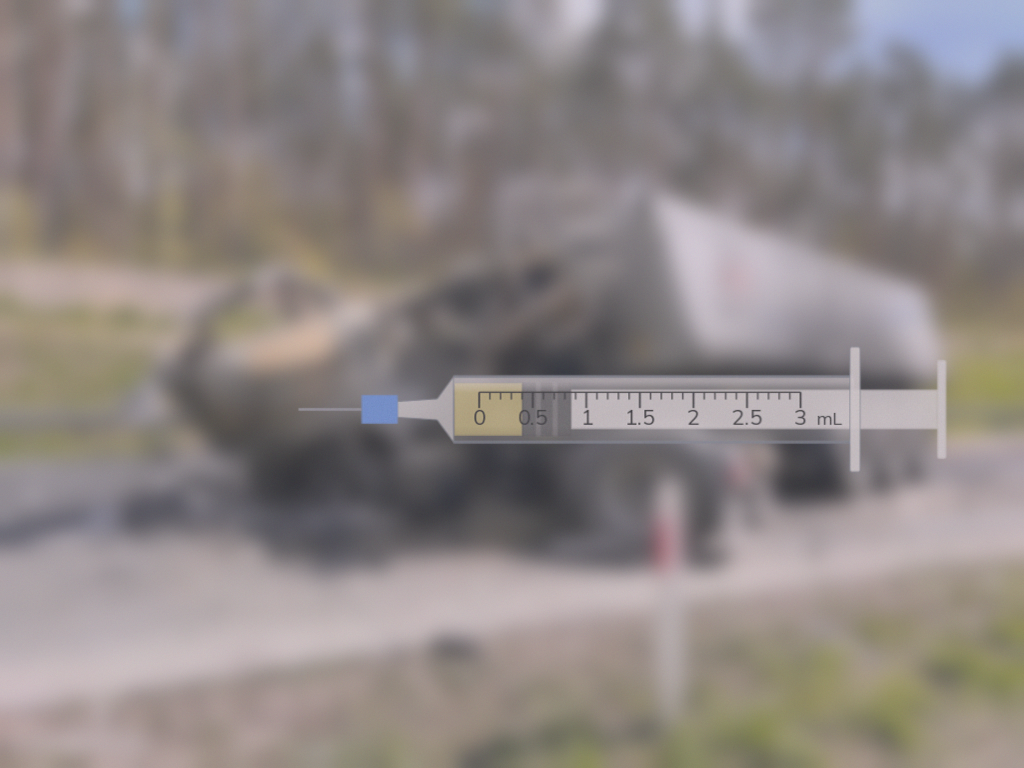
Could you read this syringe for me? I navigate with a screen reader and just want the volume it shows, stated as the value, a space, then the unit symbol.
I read 0.4 mL
